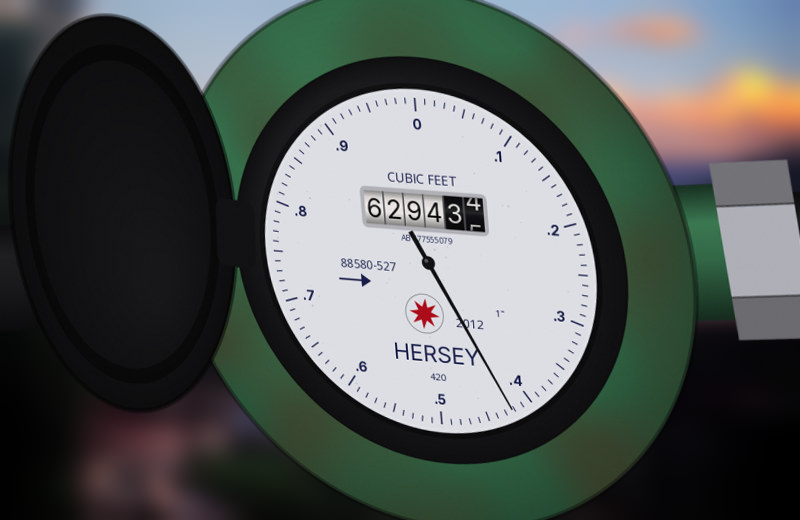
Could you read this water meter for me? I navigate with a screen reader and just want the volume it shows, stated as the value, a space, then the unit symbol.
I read 629434.42 ft³
